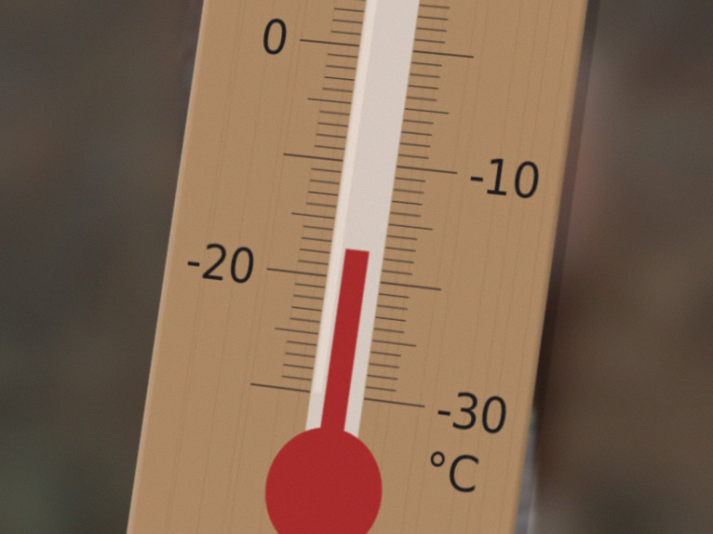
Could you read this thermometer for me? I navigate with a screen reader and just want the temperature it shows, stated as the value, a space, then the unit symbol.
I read -17.5 °C
